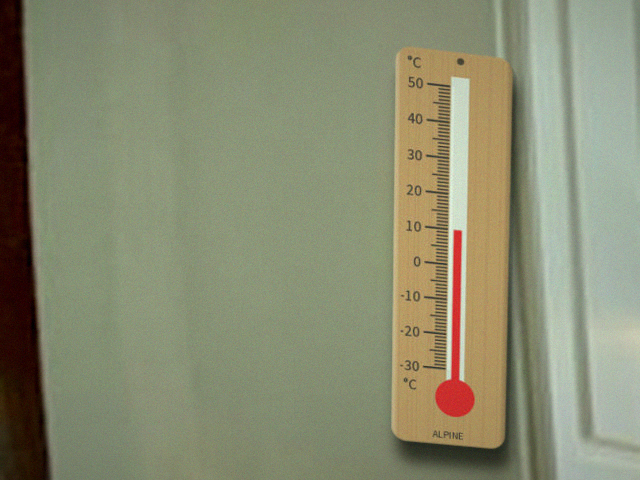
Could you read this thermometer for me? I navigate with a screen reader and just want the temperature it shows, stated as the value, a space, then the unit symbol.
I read 10 °C
